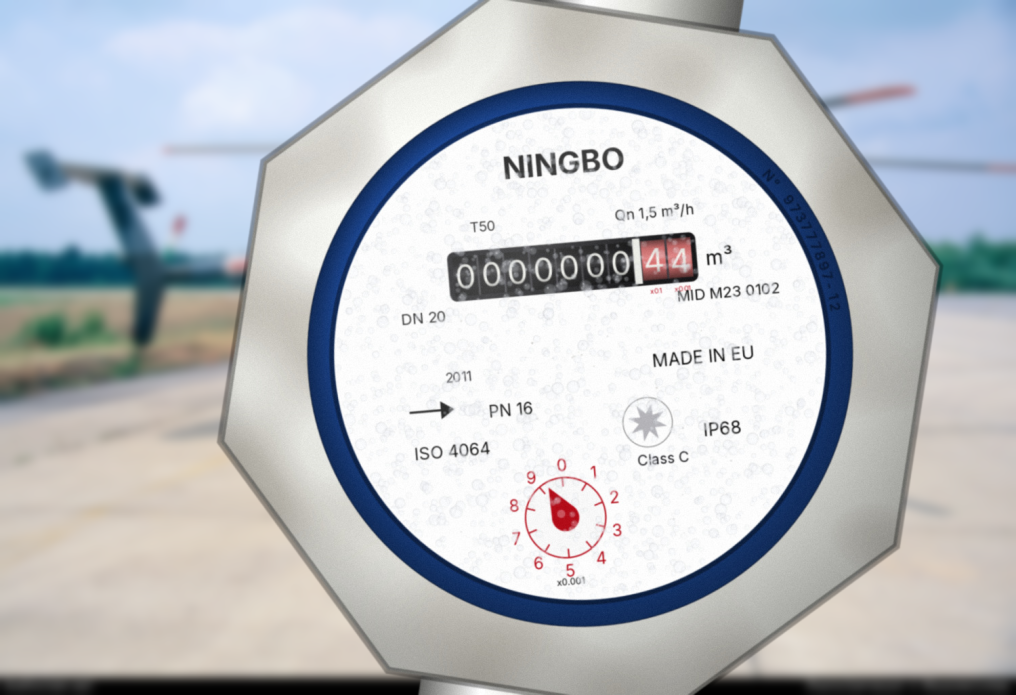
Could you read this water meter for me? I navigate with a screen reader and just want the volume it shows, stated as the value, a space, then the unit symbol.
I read 0.439 m³
